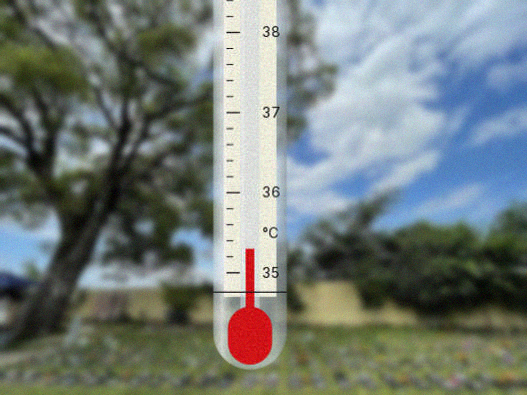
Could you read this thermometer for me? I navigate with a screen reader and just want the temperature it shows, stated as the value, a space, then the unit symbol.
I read 35.3 °C
